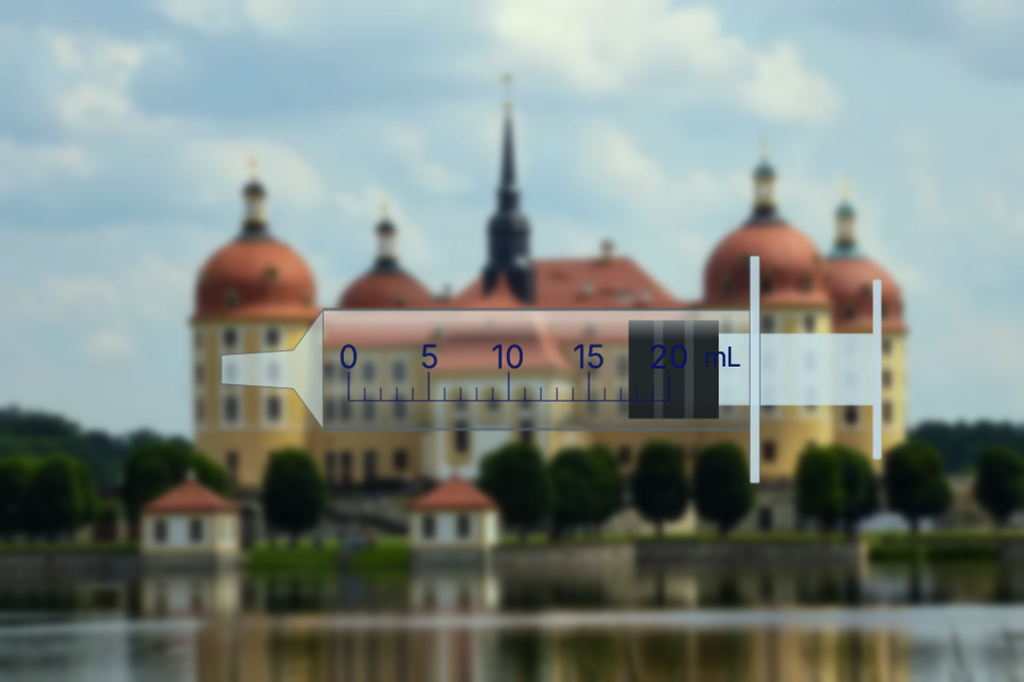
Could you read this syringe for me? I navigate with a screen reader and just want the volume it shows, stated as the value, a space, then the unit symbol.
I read 17.5 mL
